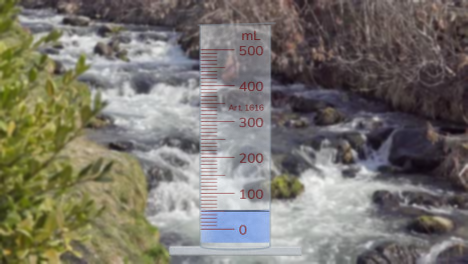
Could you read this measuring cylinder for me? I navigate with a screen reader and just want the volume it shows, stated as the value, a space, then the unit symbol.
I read 50 mL
